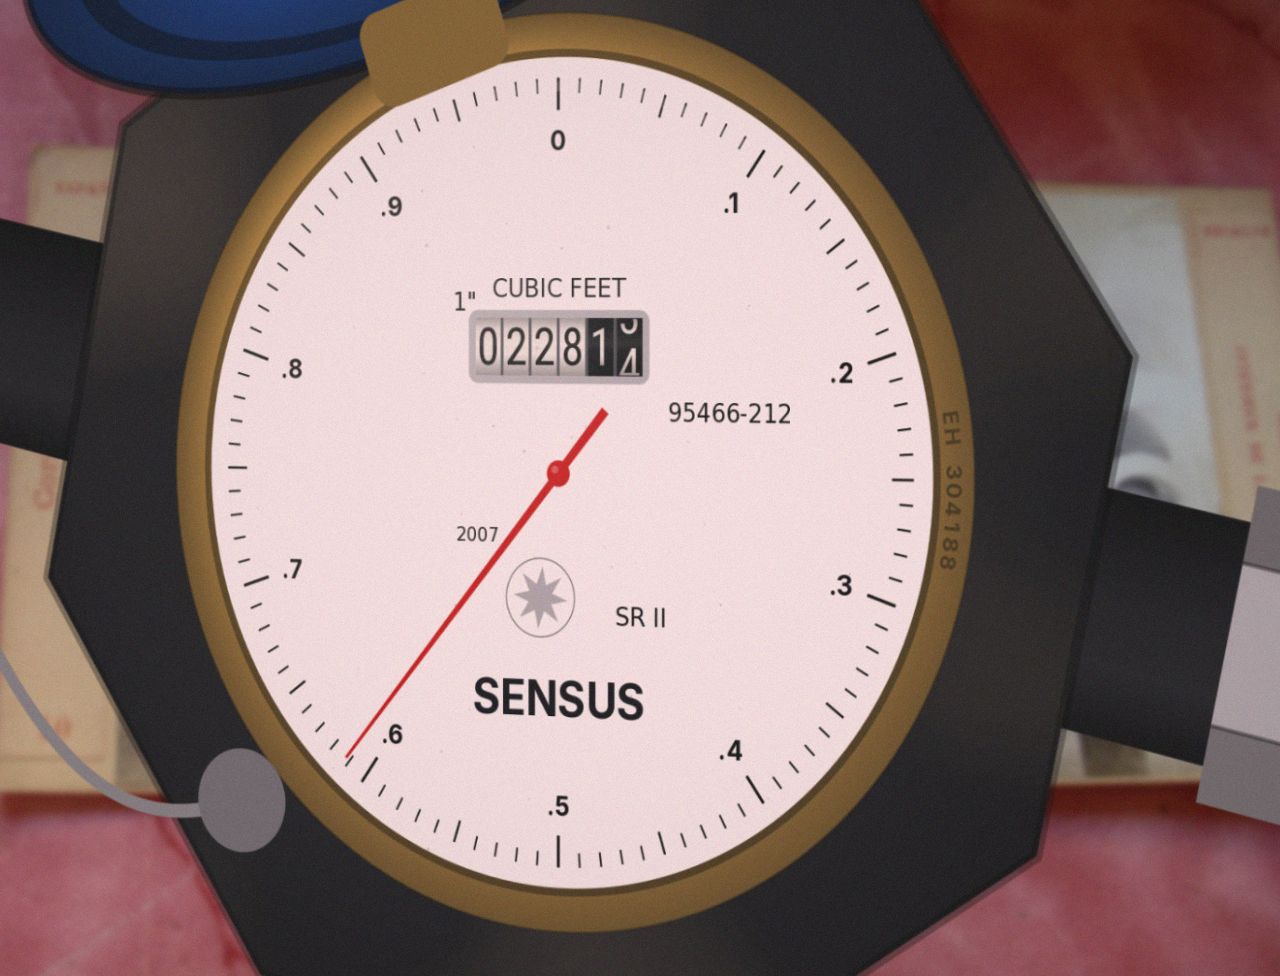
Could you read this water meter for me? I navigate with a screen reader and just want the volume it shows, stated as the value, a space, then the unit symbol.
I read 22813.61 ft³
